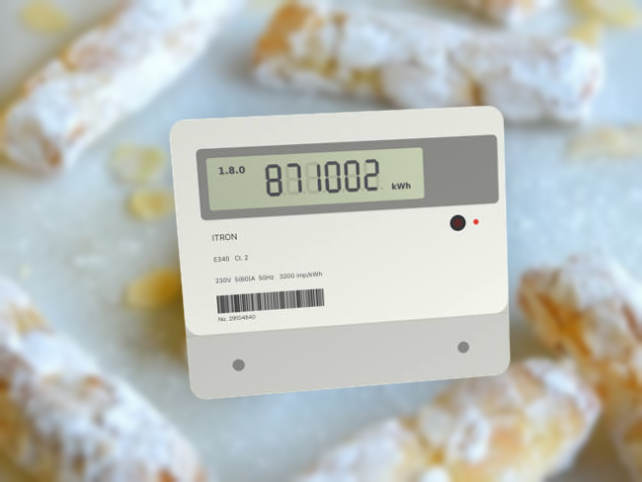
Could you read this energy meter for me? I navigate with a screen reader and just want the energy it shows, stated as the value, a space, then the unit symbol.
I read 871002 kWh
